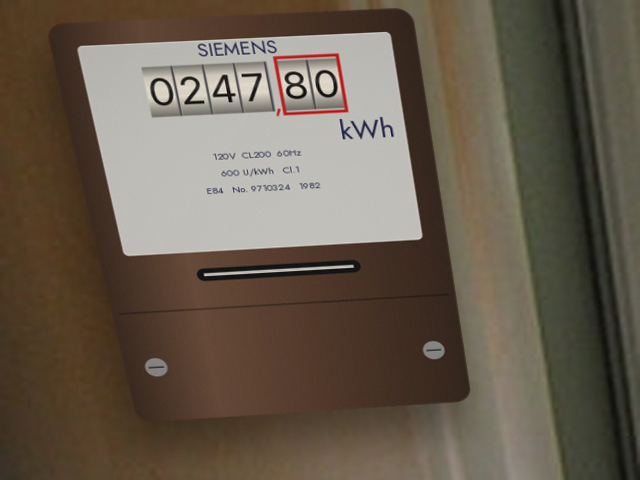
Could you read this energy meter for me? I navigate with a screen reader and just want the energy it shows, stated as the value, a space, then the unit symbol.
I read 247.80 kWh
